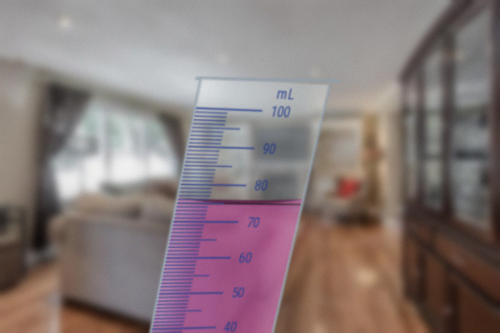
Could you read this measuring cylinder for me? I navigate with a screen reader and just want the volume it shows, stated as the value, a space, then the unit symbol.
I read 75 mL
